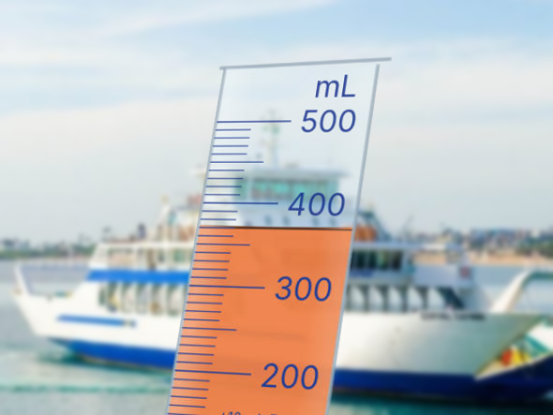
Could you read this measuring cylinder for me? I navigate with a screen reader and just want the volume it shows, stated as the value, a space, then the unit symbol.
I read 370 mL
